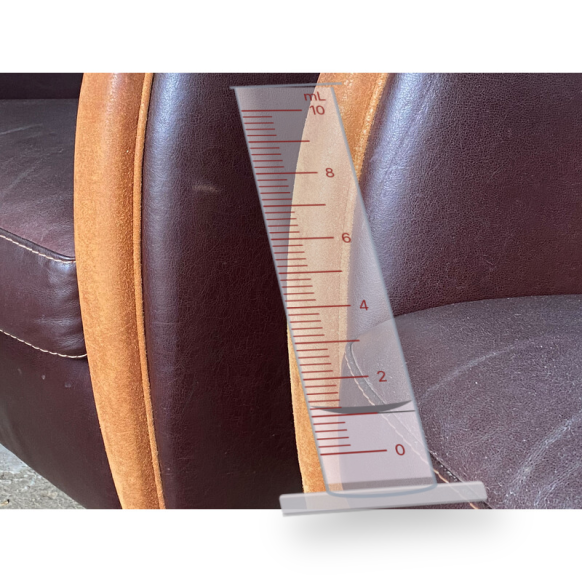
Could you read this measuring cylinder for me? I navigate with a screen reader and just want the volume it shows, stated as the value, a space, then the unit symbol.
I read 1 mL
